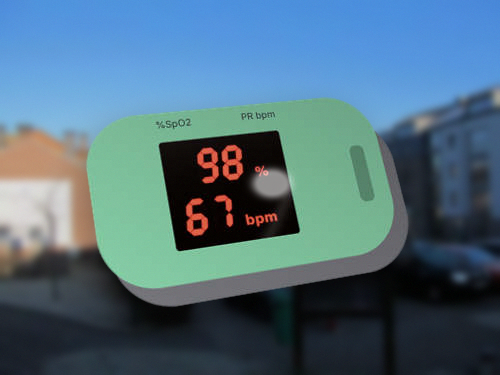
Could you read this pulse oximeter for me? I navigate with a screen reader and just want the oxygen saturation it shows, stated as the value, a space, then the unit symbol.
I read 98 %
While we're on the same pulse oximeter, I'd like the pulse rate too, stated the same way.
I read 67 bpm
